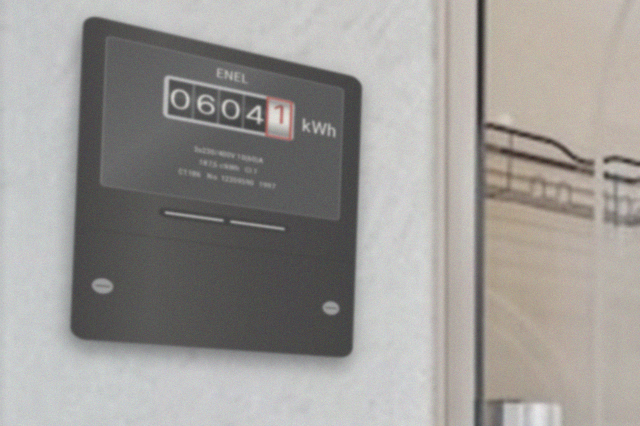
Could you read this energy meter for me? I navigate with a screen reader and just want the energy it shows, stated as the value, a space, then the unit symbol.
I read 604.1 kWh
